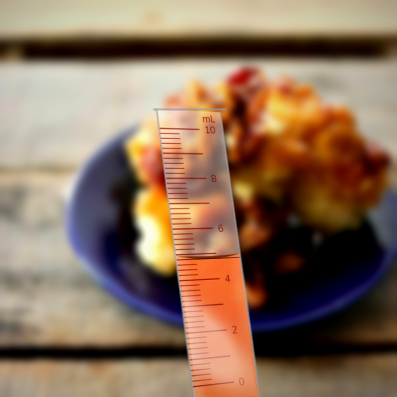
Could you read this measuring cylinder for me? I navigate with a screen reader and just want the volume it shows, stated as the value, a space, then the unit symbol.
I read 4.8 mL
